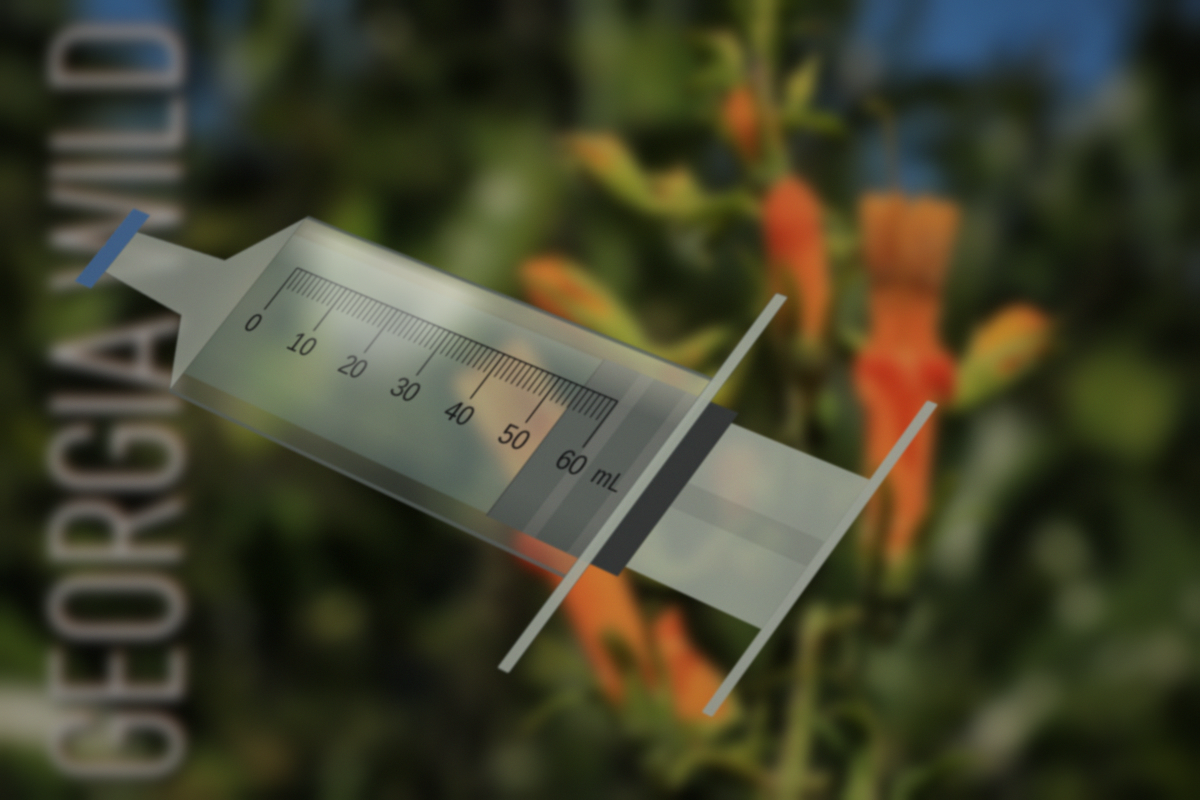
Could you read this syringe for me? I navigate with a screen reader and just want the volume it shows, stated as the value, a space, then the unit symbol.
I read 54 mL
